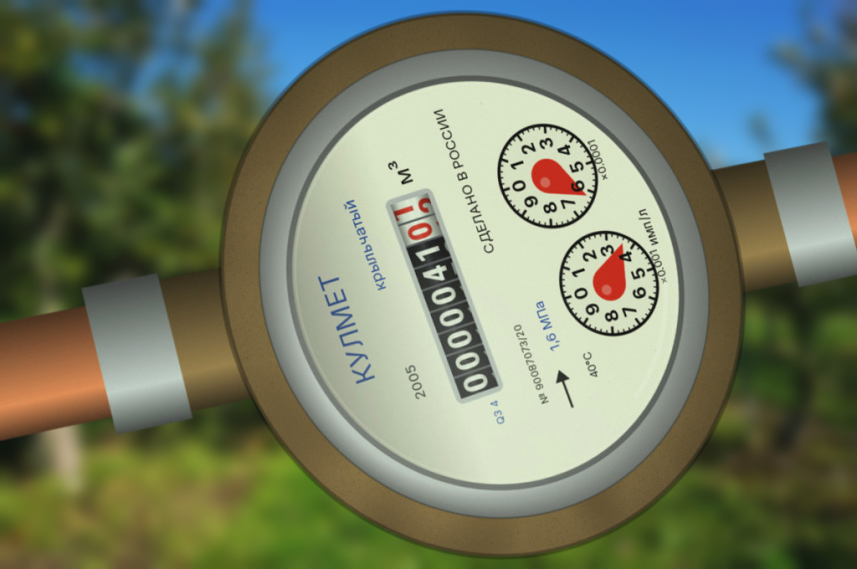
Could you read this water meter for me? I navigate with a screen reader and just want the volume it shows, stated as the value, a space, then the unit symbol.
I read 41.0136 m³
